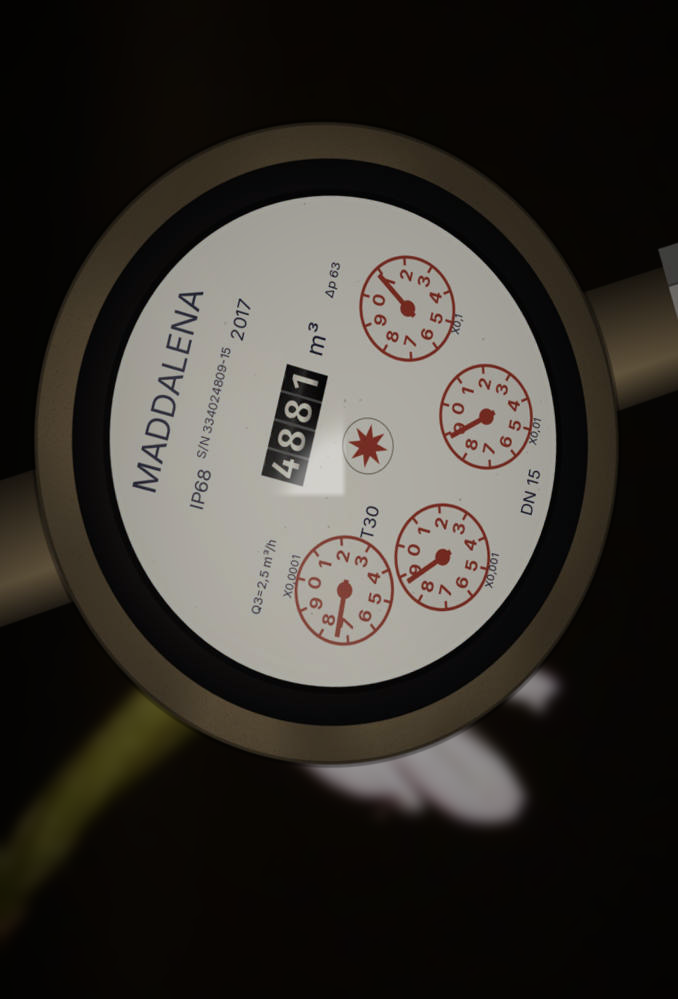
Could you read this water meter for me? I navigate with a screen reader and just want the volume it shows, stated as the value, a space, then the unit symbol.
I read 4881.0887 m³
